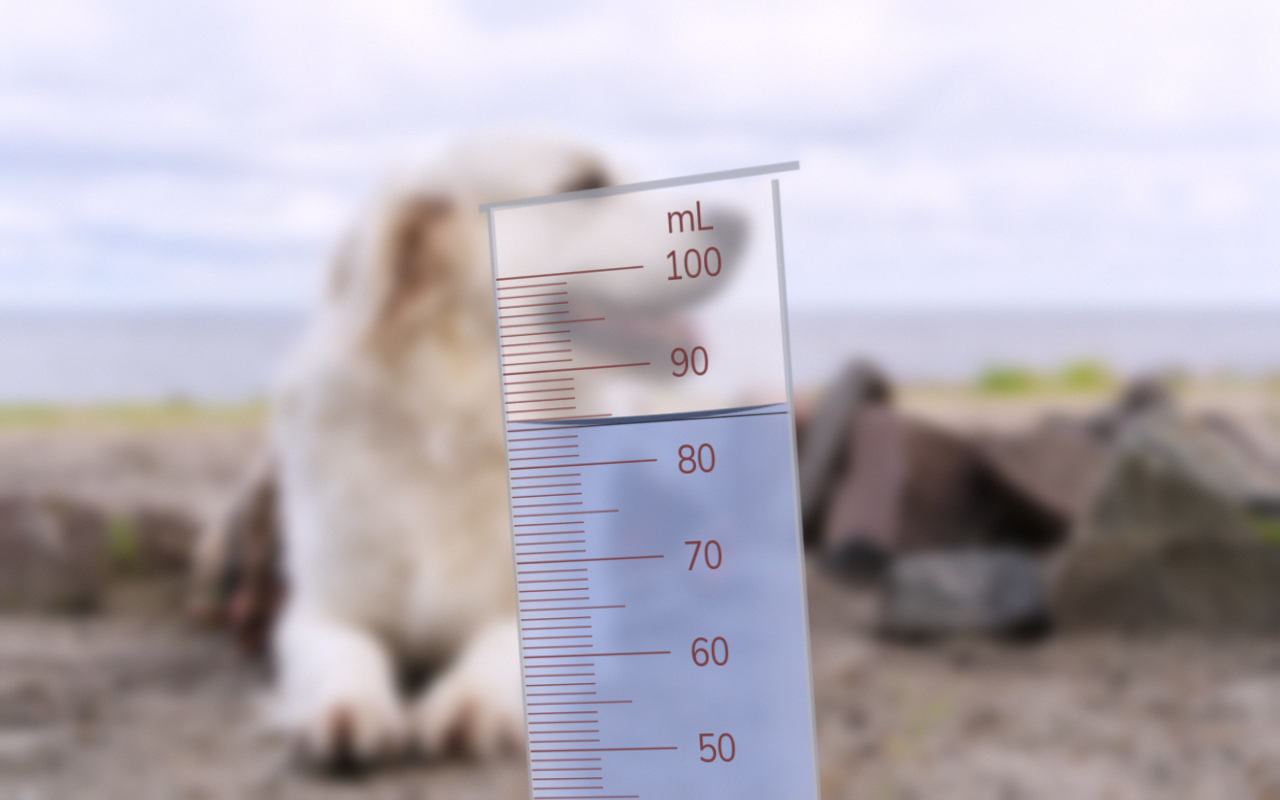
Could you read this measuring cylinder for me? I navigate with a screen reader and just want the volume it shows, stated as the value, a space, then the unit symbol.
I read 84 mL
